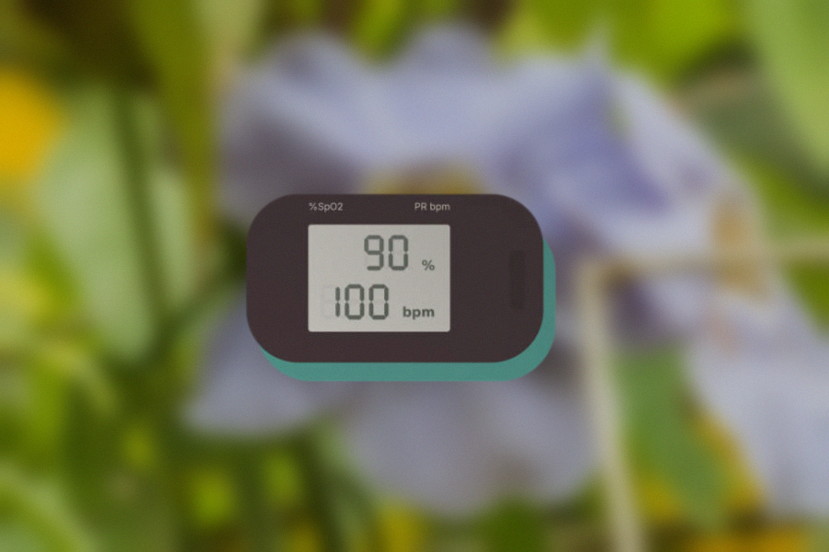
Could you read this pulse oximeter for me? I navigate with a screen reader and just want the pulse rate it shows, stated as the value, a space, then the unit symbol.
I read 100 bpm
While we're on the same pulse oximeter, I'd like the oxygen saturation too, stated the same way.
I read 90 %
